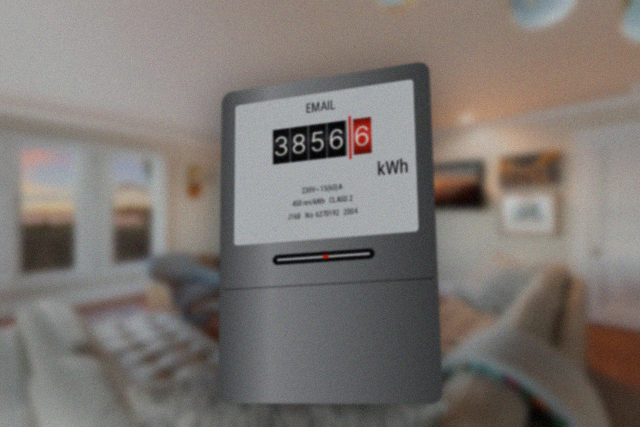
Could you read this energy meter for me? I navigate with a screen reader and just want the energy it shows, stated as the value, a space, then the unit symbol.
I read 3856.6 kWh
